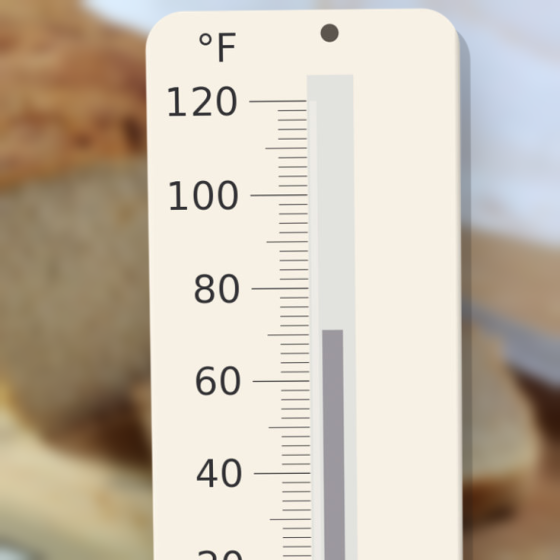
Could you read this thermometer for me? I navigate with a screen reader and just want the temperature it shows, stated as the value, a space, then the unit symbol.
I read 71 °F
